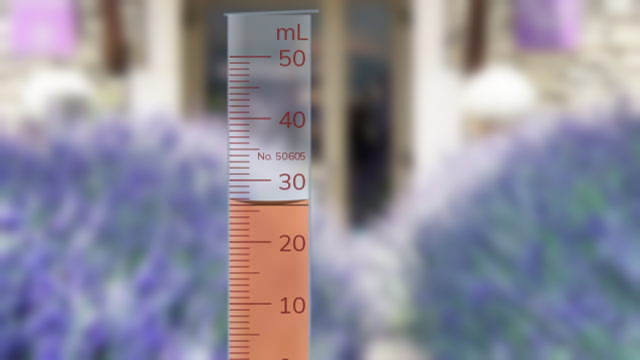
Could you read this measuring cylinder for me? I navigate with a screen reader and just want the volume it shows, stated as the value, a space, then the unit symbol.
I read 26 mL
